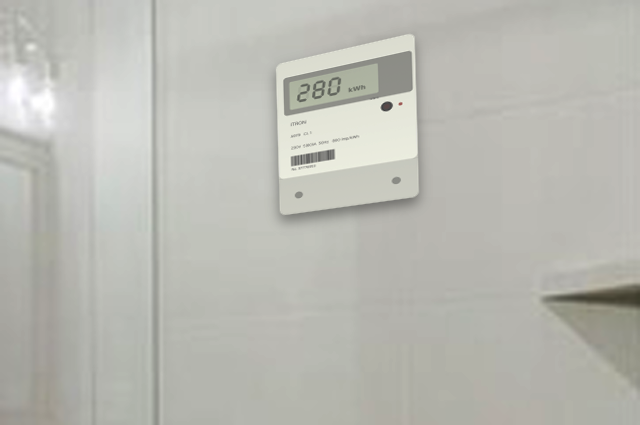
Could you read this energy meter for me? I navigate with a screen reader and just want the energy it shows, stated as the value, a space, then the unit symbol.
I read 280 kWh
